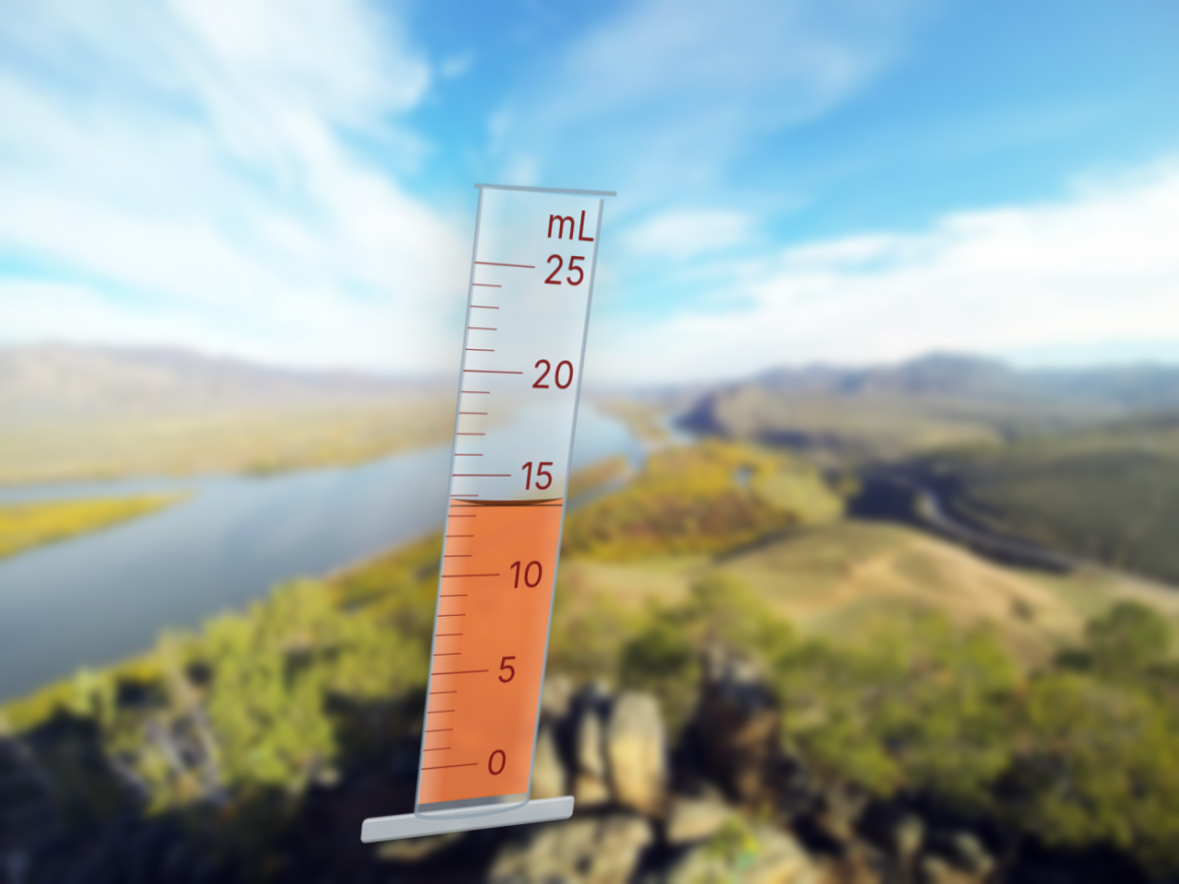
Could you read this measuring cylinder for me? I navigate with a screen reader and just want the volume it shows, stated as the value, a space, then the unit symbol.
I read 13.5 mL
